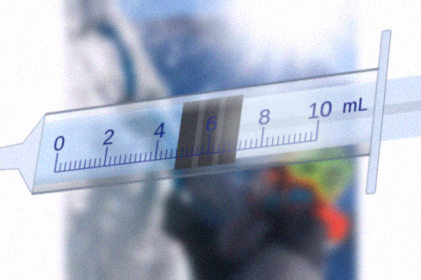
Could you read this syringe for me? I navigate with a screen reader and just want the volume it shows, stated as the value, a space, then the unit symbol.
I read 4.8 mL
